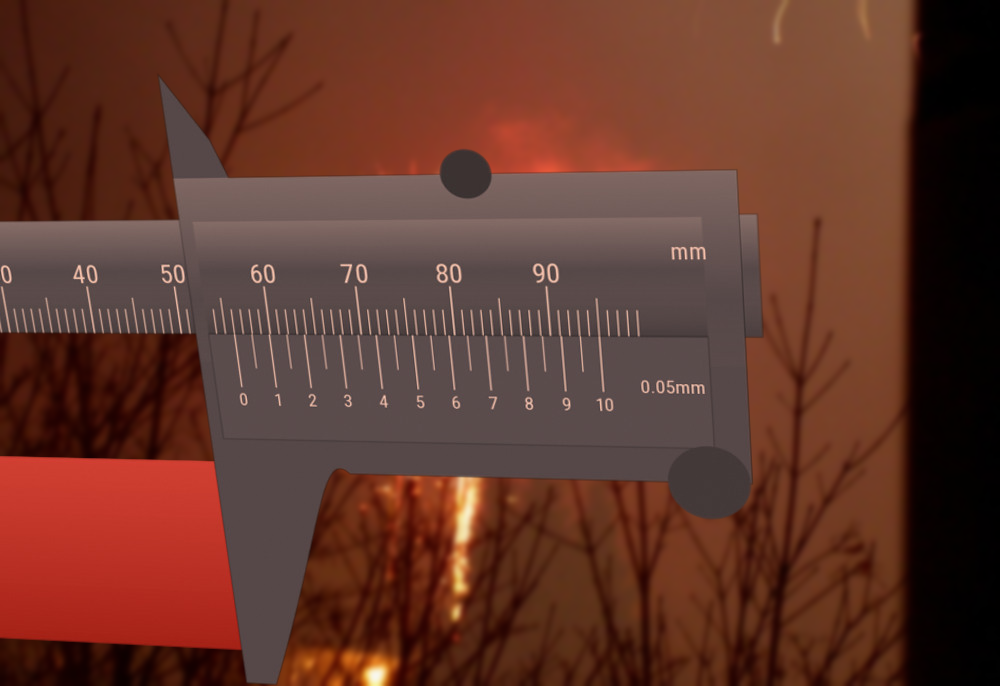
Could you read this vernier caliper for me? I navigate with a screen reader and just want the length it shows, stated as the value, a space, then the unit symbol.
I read 56.0 mm
